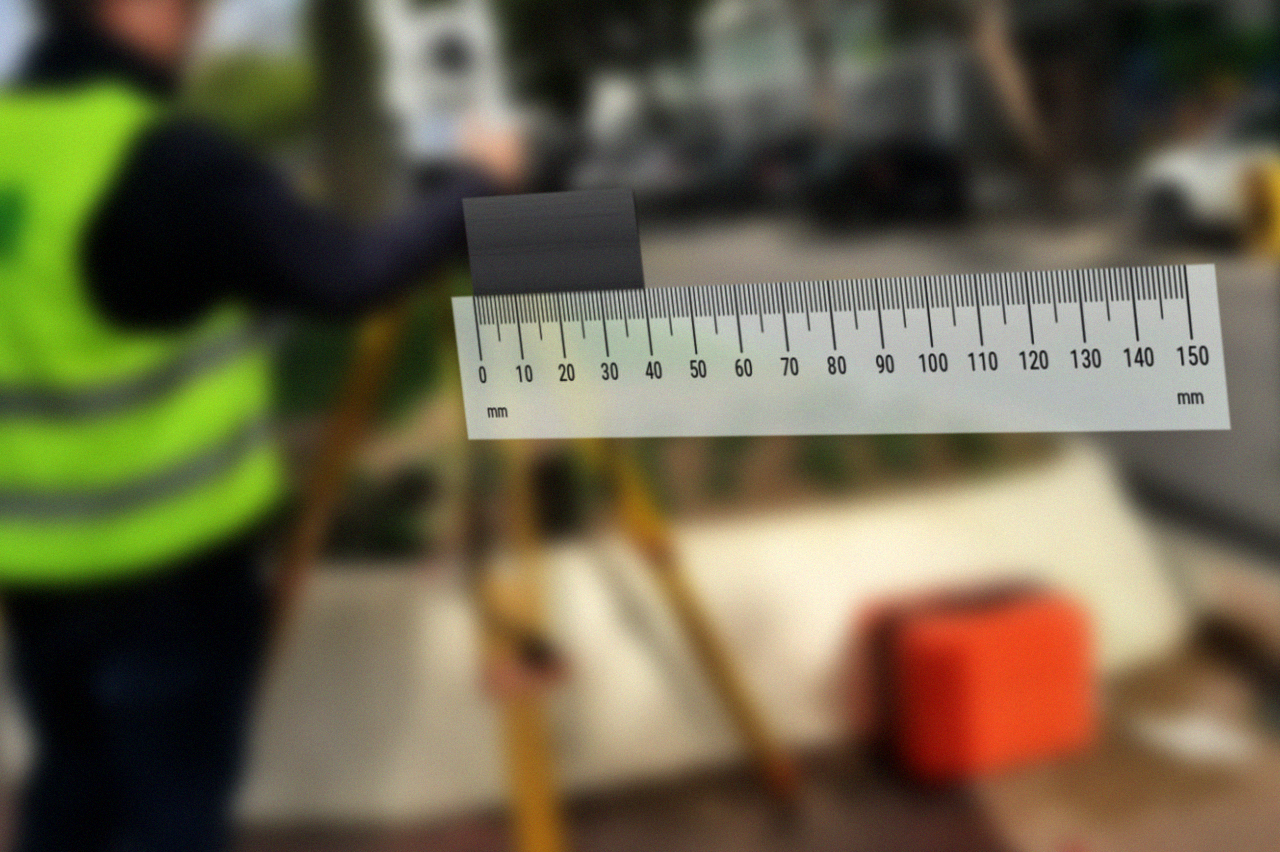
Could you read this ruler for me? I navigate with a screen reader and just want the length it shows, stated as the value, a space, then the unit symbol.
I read 40 mm
